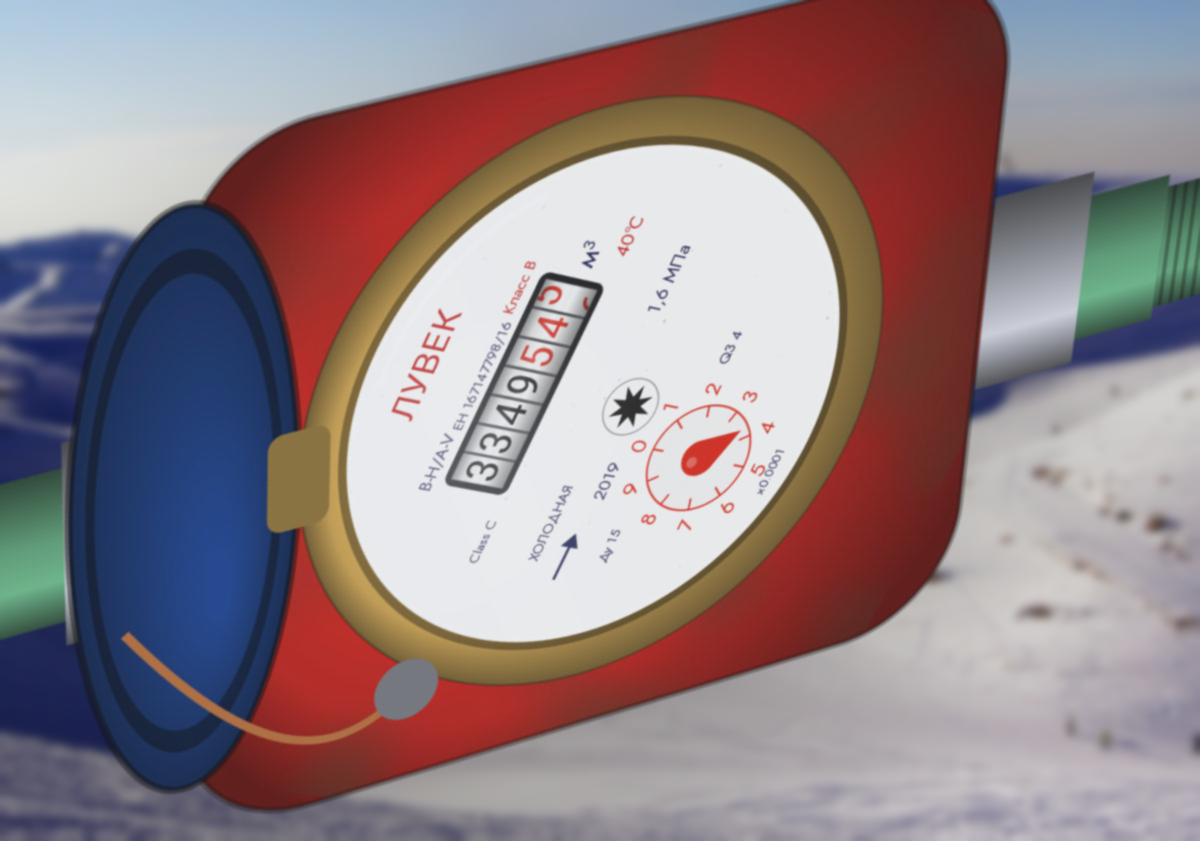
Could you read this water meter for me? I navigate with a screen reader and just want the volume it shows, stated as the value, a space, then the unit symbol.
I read 3349.5453 m³
